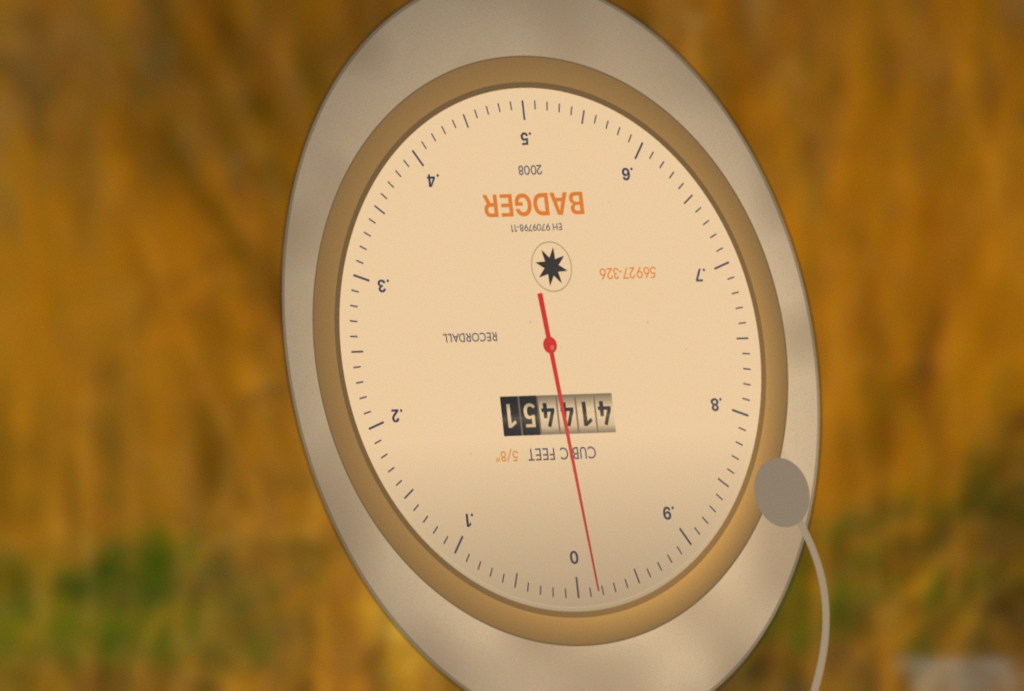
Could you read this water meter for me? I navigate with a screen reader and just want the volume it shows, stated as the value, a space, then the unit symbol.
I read 414450.98 ft³
